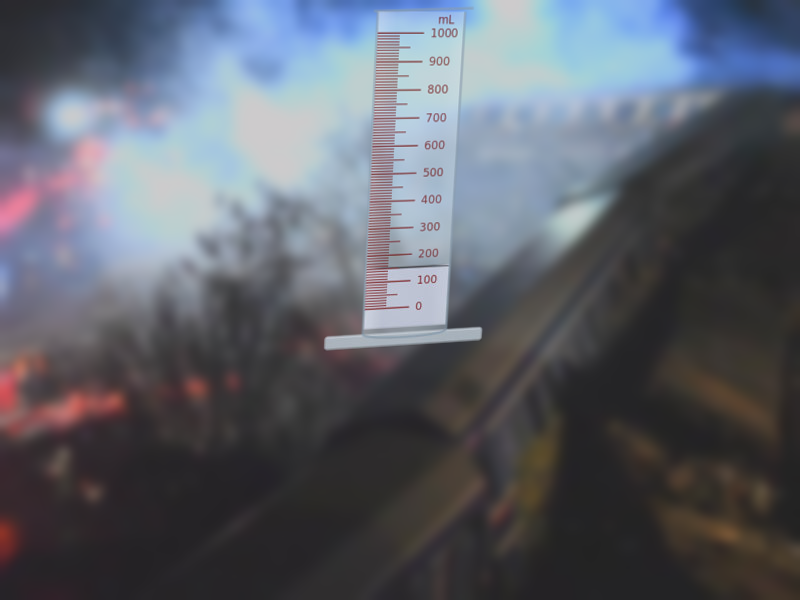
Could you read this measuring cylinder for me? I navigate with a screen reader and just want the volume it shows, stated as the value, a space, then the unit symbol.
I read 150 mL
